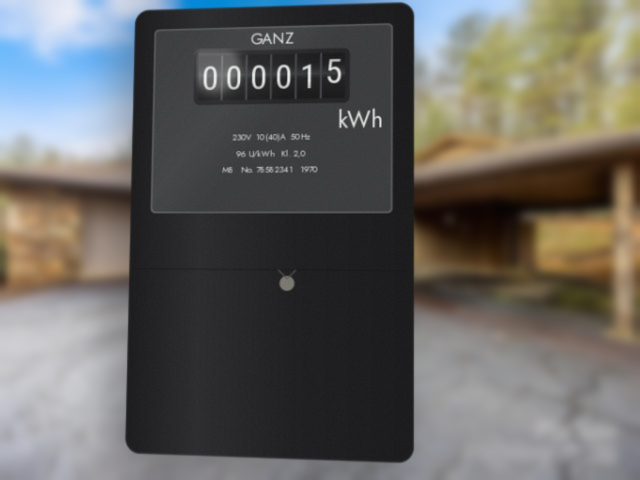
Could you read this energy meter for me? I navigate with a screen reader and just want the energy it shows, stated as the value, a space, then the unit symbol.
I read 15 kWh
